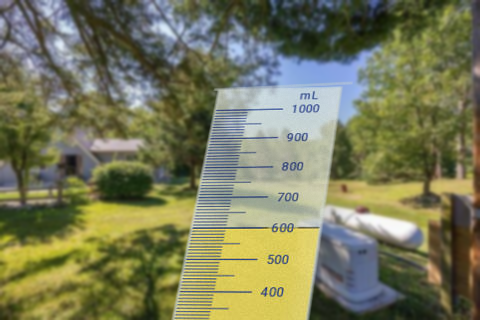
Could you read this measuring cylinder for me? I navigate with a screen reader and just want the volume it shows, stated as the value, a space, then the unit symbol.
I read 600 mL
